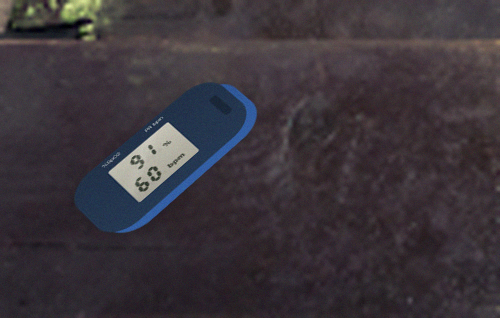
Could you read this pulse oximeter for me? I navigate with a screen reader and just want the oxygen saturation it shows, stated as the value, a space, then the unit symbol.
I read 91 %
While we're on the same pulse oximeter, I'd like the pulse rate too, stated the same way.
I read 60 bpm
